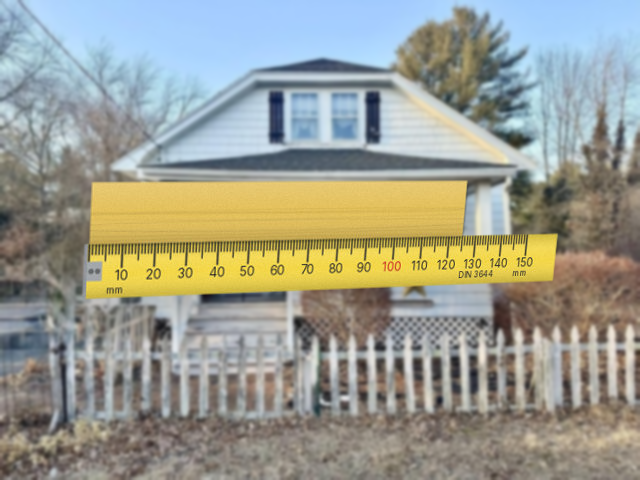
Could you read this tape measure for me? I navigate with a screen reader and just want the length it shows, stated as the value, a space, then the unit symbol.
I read 125 mm
